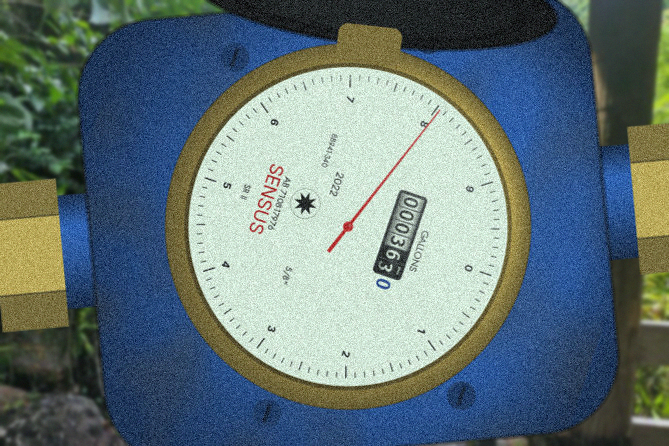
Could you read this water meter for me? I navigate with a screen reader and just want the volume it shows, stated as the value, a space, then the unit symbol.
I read 3628.0 gal
